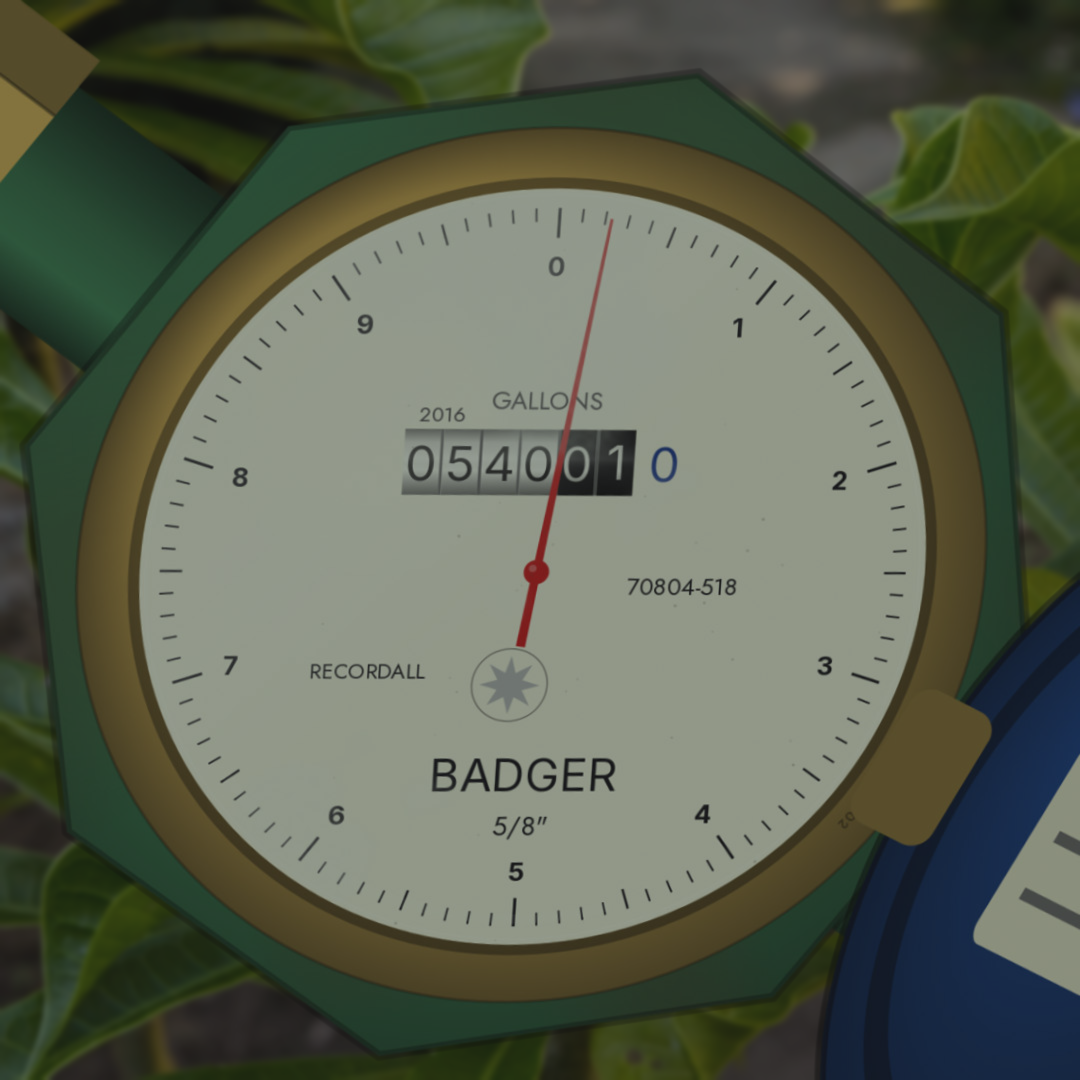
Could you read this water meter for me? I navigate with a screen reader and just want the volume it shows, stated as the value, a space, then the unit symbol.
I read 540010.2 gal
